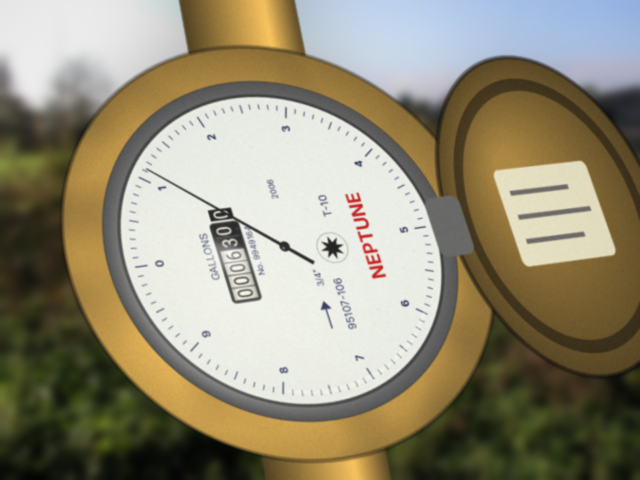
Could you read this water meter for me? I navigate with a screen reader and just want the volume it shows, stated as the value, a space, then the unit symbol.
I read 6301.1 gal
